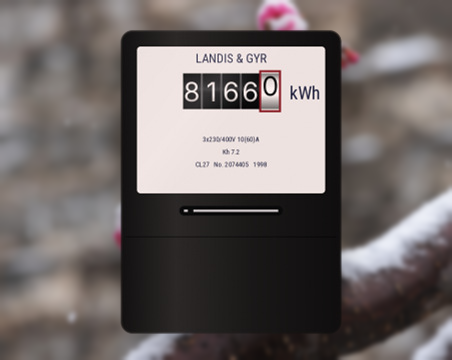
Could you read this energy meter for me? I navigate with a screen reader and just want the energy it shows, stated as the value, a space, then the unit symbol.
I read 8166.0 kWh
